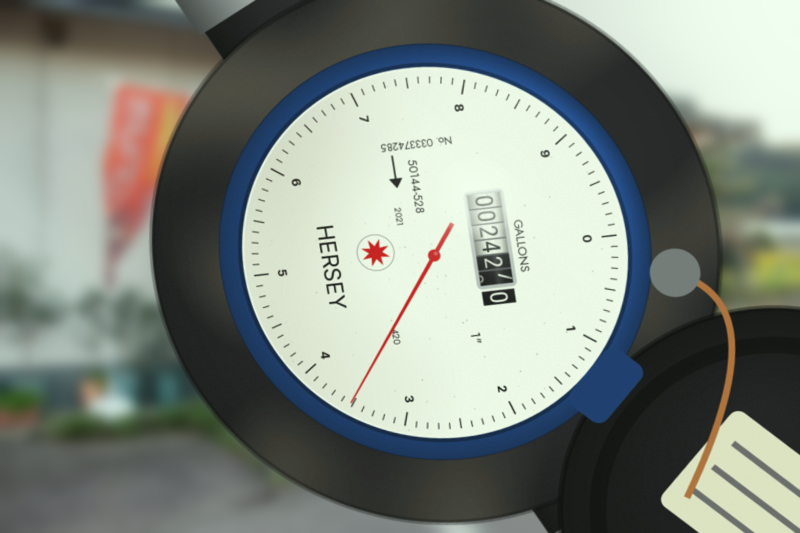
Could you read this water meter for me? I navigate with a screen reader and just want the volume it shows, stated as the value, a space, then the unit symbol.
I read 24273.5 gal
